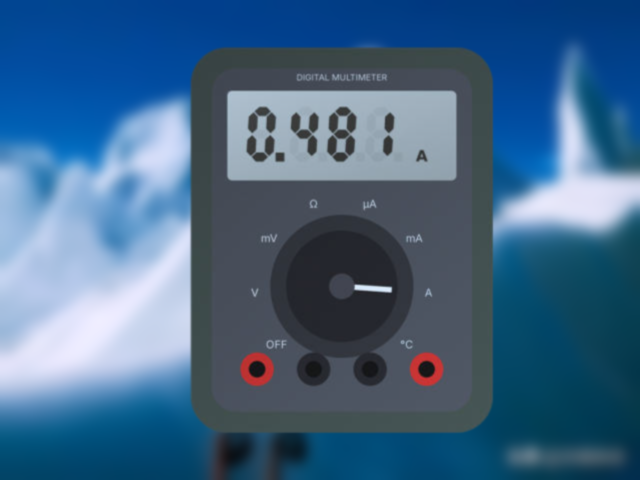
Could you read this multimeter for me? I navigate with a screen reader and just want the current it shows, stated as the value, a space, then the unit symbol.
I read 0.481 A
